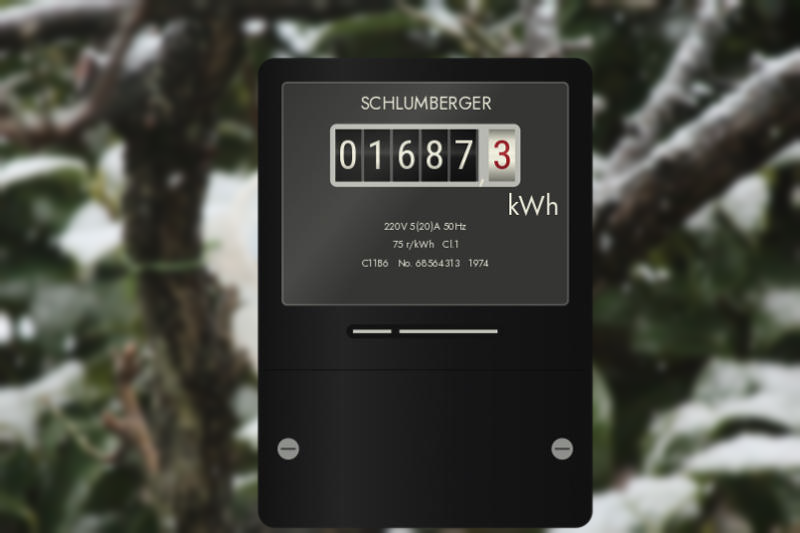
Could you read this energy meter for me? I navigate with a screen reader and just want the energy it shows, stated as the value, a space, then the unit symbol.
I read 1687.3 kWh
